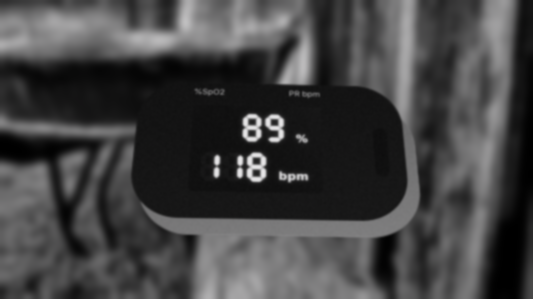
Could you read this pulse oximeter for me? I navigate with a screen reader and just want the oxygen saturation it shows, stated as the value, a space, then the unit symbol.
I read 89 %
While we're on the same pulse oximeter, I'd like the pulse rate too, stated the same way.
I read 118 bpm
